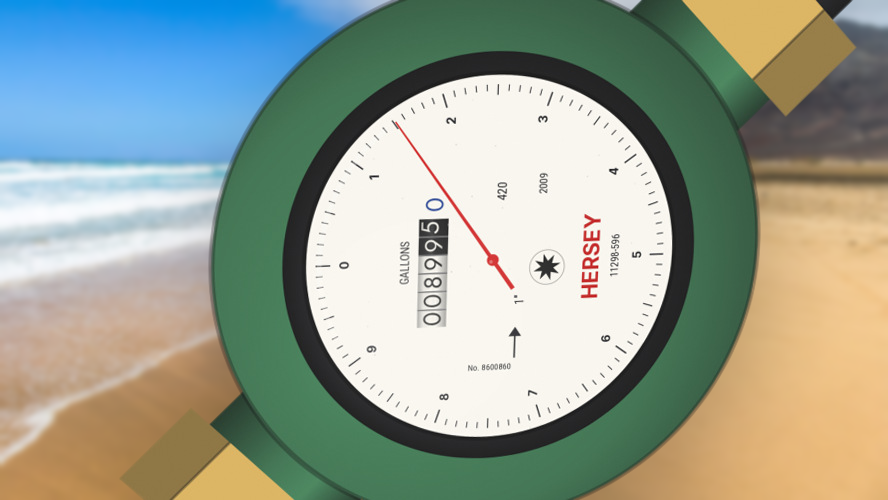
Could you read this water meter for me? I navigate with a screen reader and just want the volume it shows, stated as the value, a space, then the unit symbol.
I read 89951.5 gal
